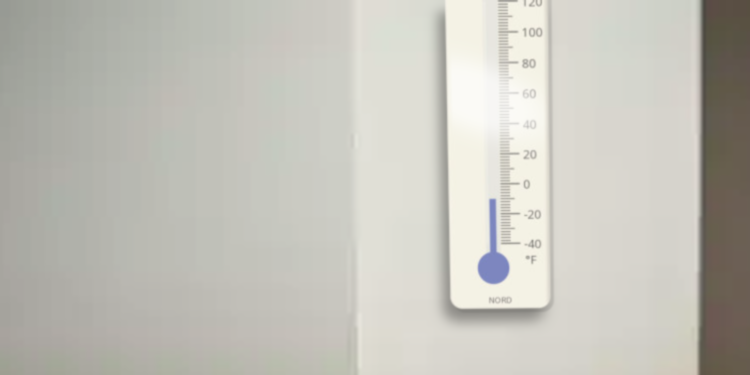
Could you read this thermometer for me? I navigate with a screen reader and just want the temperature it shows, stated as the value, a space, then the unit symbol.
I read -10 °F
